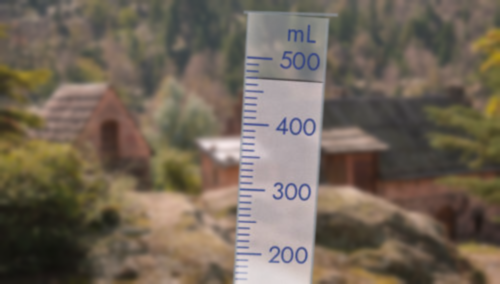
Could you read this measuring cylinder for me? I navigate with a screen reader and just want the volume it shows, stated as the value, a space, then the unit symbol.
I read 470 mL
